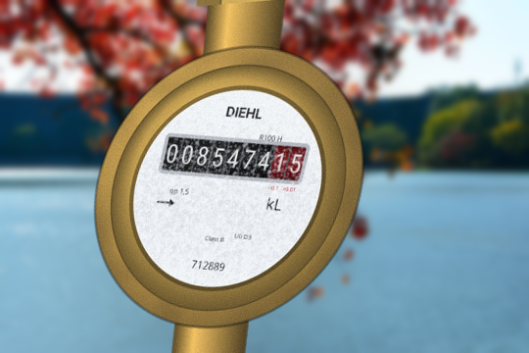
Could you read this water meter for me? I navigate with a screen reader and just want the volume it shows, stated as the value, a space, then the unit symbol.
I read 85474.15 kL
